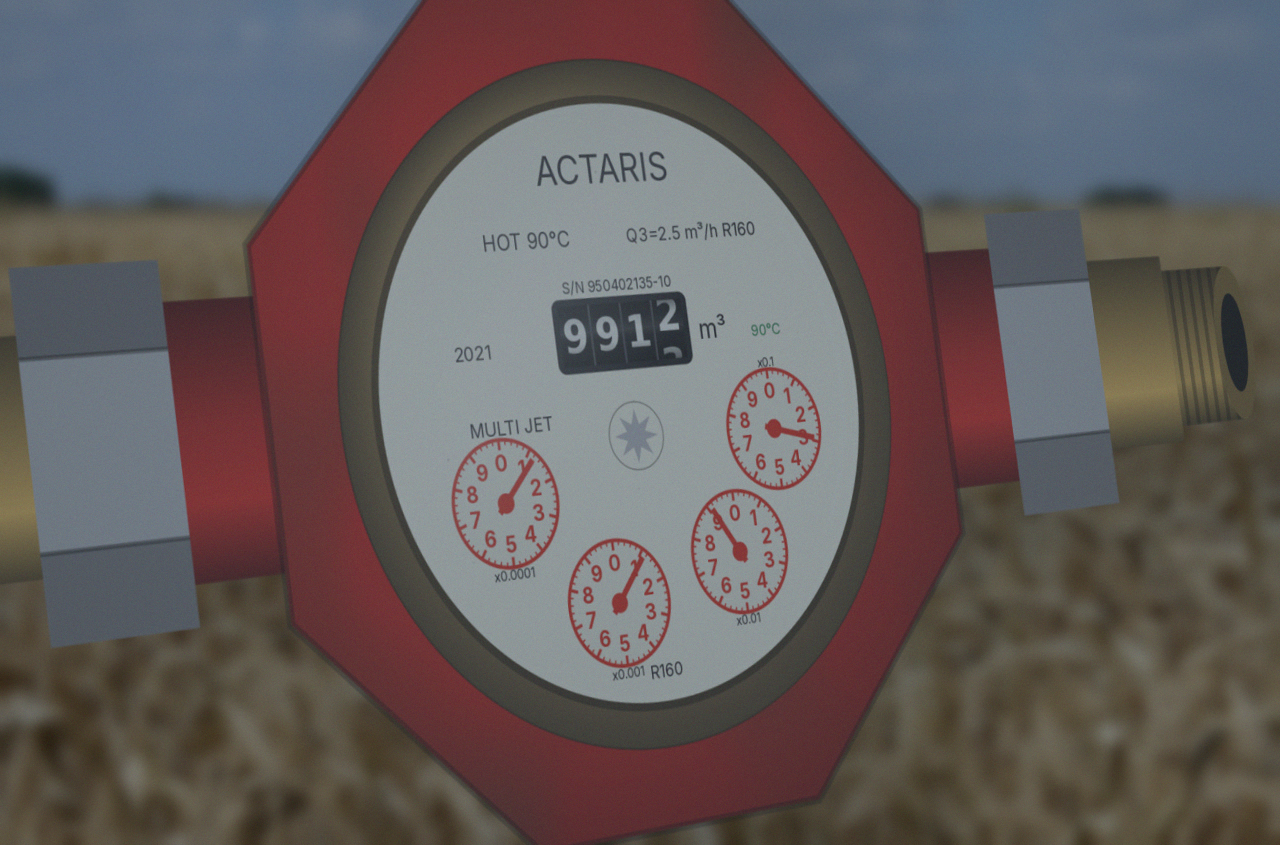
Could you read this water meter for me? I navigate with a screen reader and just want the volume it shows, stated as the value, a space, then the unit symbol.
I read 9912.2911 m³
